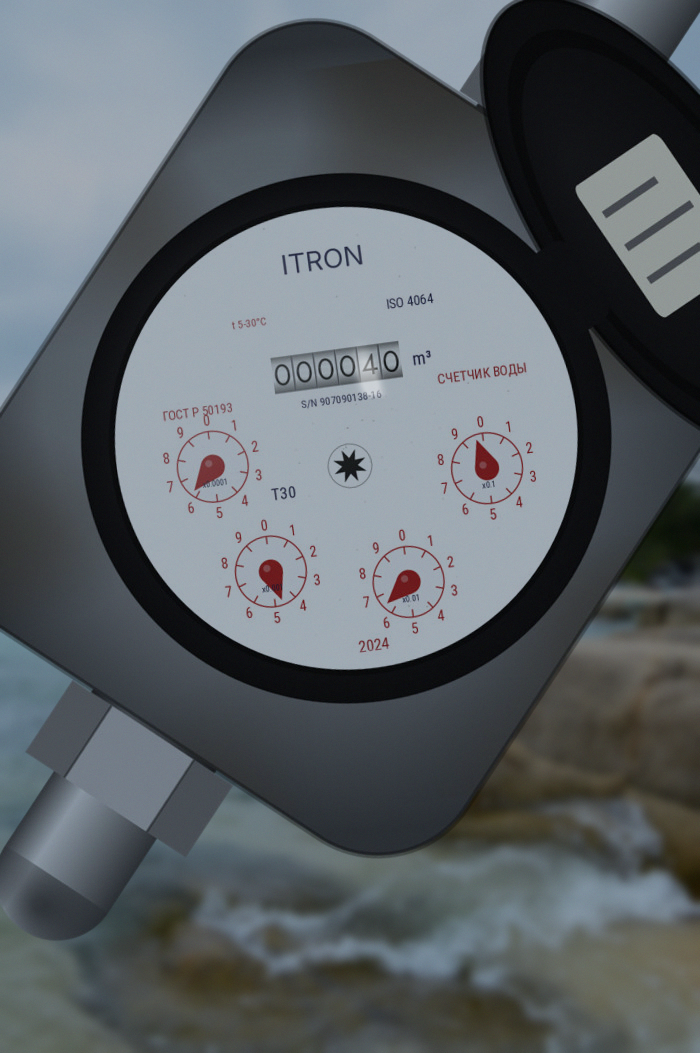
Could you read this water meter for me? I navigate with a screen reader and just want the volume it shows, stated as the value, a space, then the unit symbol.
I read 39.9646 m³
